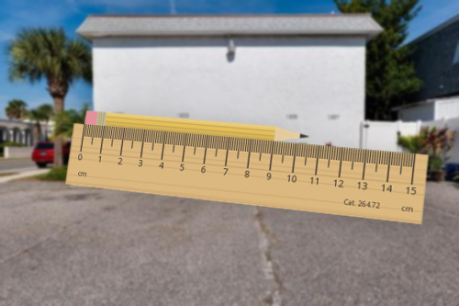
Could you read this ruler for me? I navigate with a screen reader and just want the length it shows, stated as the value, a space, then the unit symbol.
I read 10.5 cm
